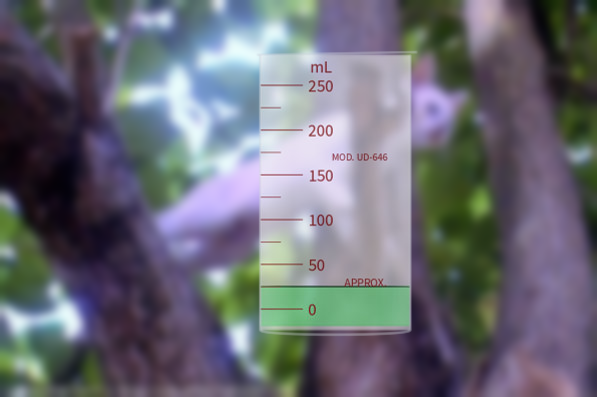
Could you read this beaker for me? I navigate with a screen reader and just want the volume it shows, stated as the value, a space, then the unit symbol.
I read 25 mL
